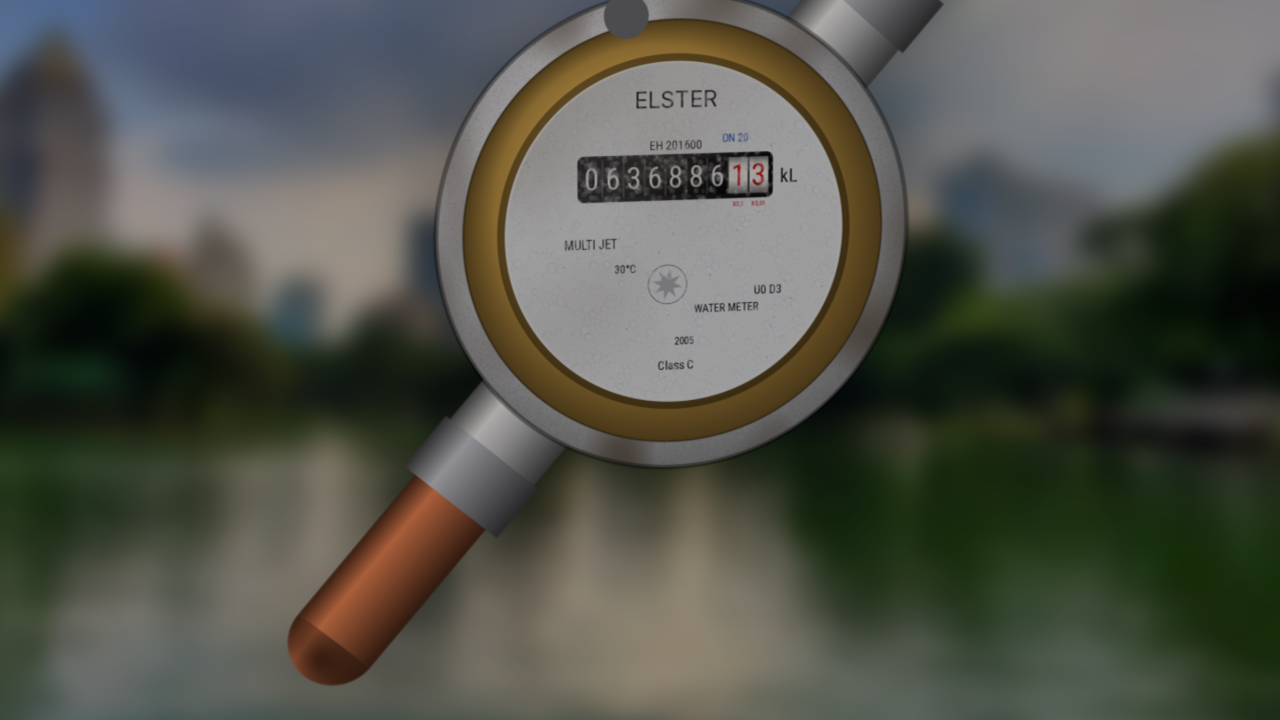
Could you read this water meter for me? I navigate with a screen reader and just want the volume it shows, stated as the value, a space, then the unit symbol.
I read 636886.13 kL
